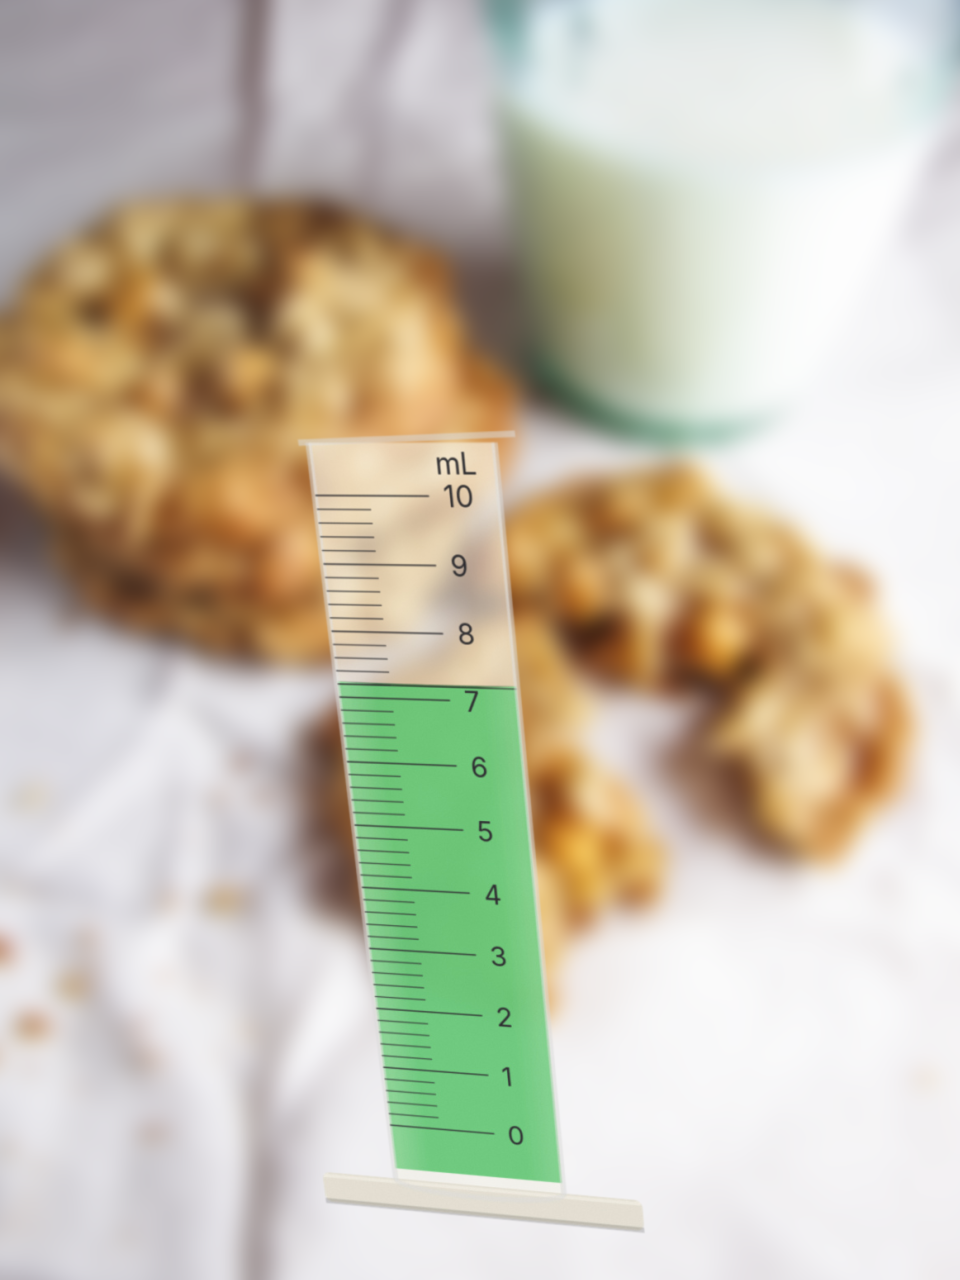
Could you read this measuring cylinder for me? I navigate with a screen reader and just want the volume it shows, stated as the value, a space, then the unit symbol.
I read 7.2 mL
